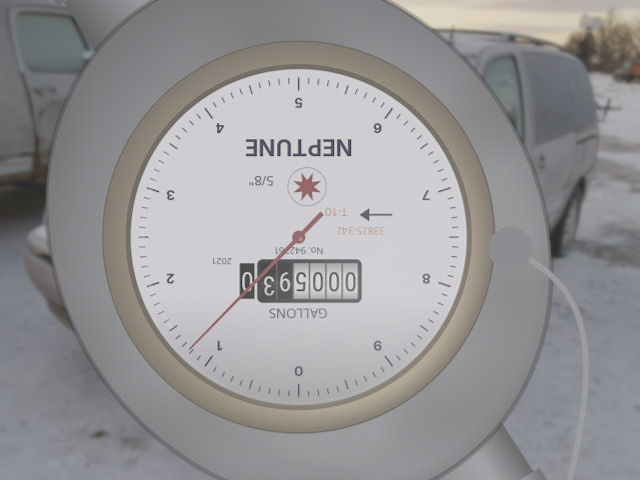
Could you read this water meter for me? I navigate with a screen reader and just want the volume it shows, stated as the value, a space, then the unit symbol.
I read 5931.2 gal
